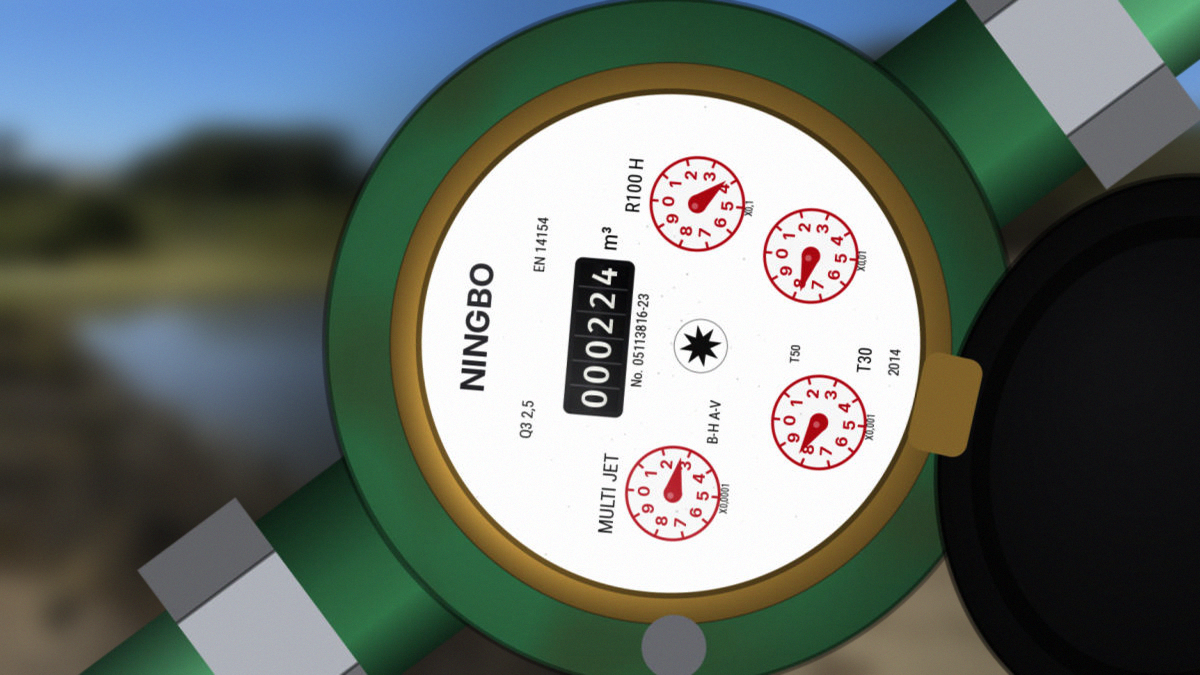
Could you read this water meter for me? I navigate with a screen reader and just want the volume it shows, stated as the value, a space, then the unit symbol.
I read 224.3782 m³
